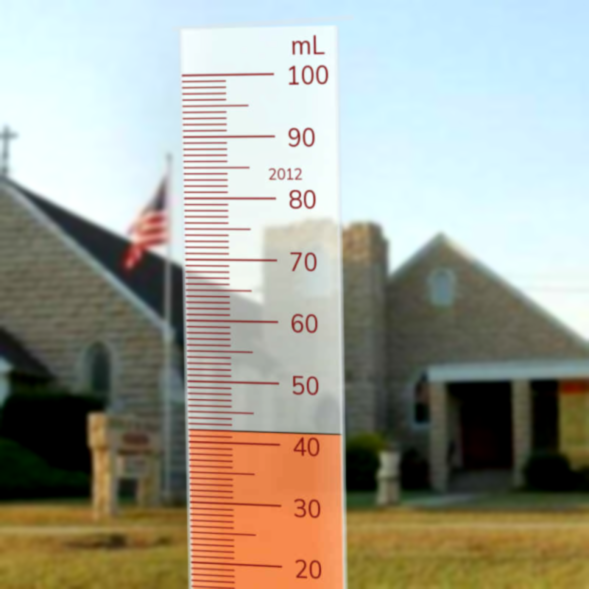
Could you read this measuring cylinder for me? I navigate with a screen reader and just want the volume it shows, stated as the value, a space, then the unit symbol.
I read 42 mL
